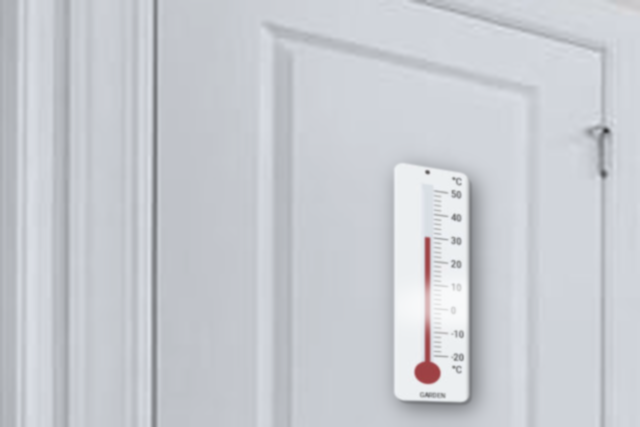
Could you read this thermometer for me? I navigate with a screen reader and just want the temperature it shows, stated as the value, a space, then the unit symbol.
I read 30 °C
